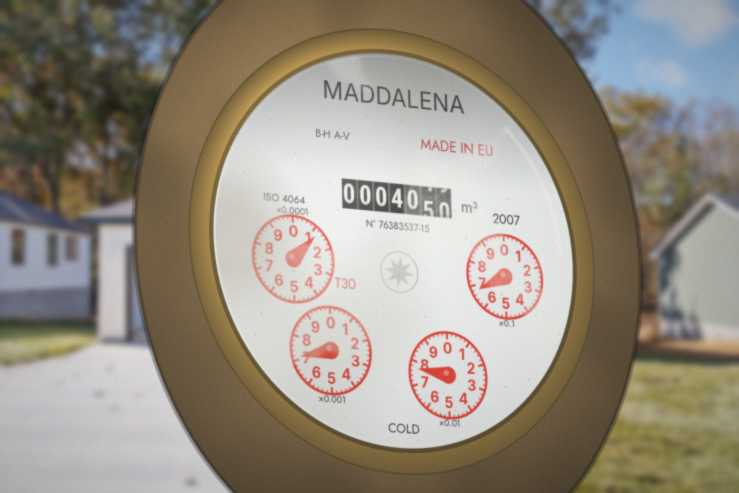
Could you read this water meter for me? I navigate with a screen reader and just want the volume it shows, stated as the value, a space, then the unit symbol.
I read 4049.6771 m³
